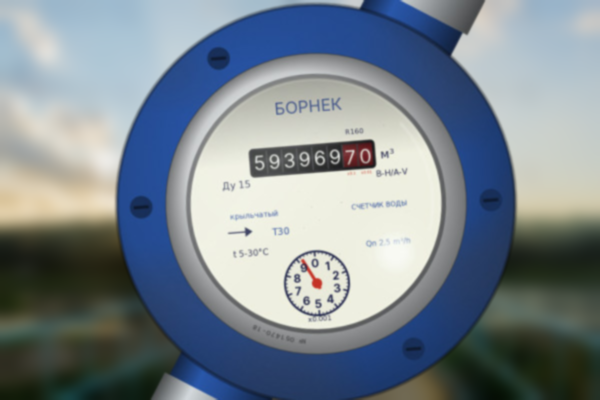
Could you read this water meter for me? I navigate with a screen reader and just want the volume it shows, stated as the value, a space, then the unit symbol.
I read 593969.699 m³
